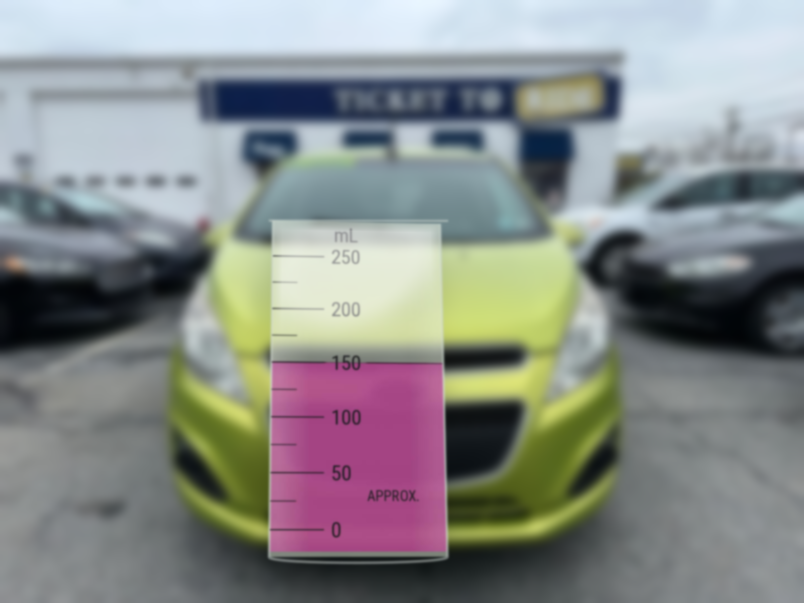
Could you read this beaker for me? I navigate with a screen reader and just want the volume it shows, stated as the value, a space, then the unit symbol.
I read 150 mL
